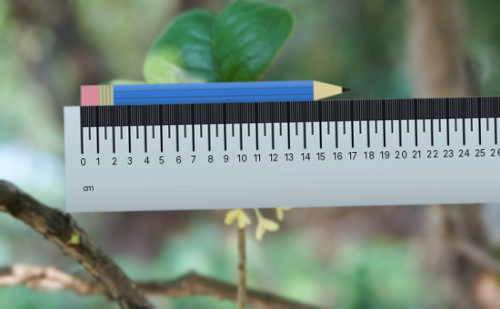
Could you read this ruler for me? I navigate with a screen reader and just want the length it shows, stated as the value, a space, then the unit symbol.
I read 17 cm
